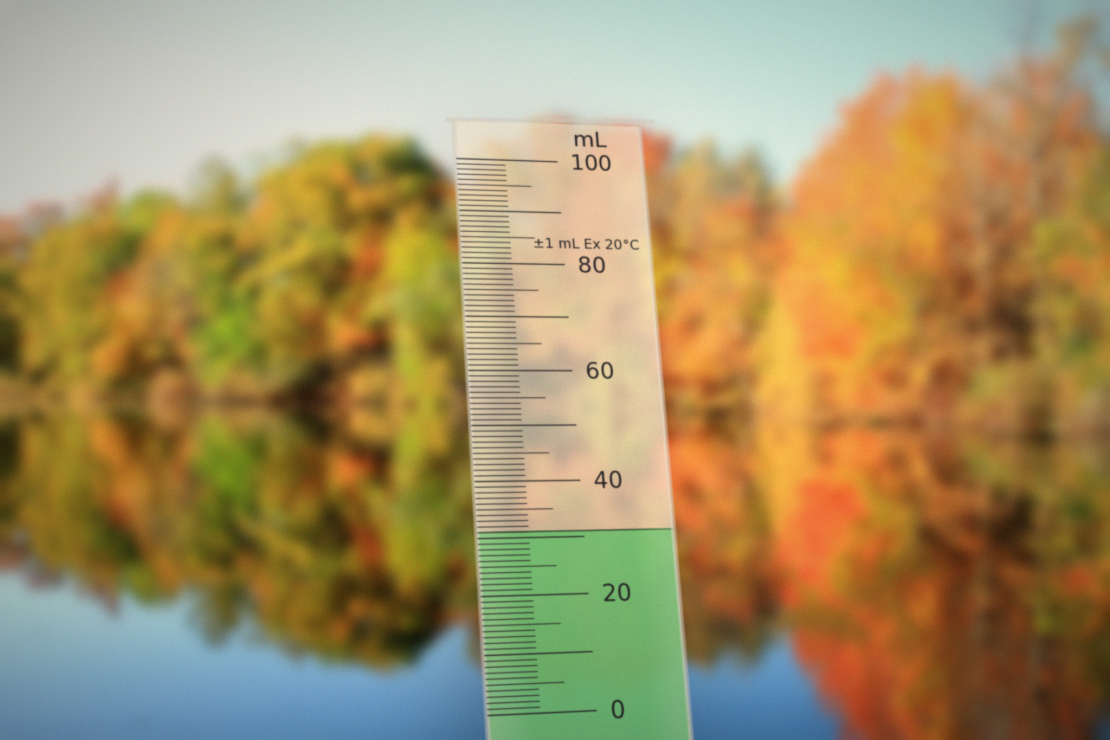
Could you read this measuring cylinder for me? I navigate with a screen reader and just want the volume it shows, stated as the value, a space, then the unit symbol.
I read 31 mL
